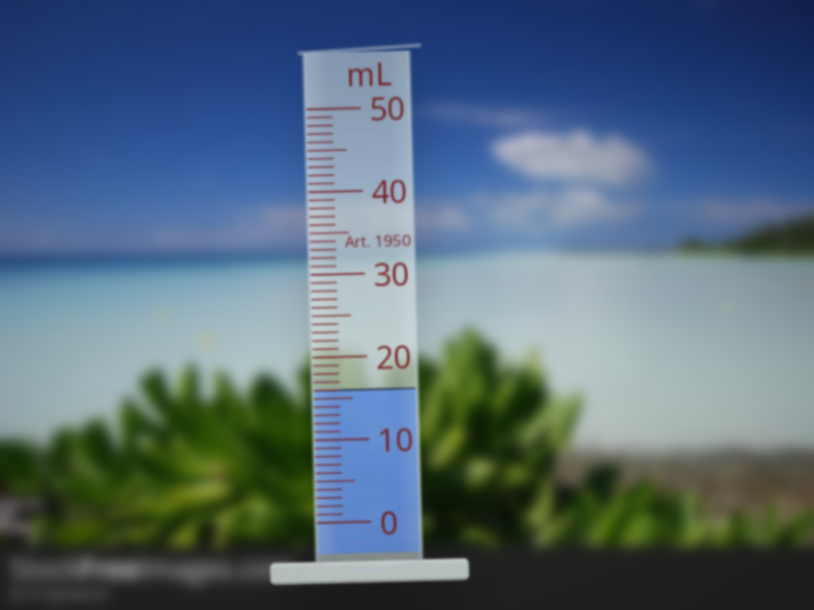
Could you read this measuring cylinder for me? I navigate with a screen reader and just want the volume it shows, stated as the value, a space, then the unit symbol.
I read 16 mL
